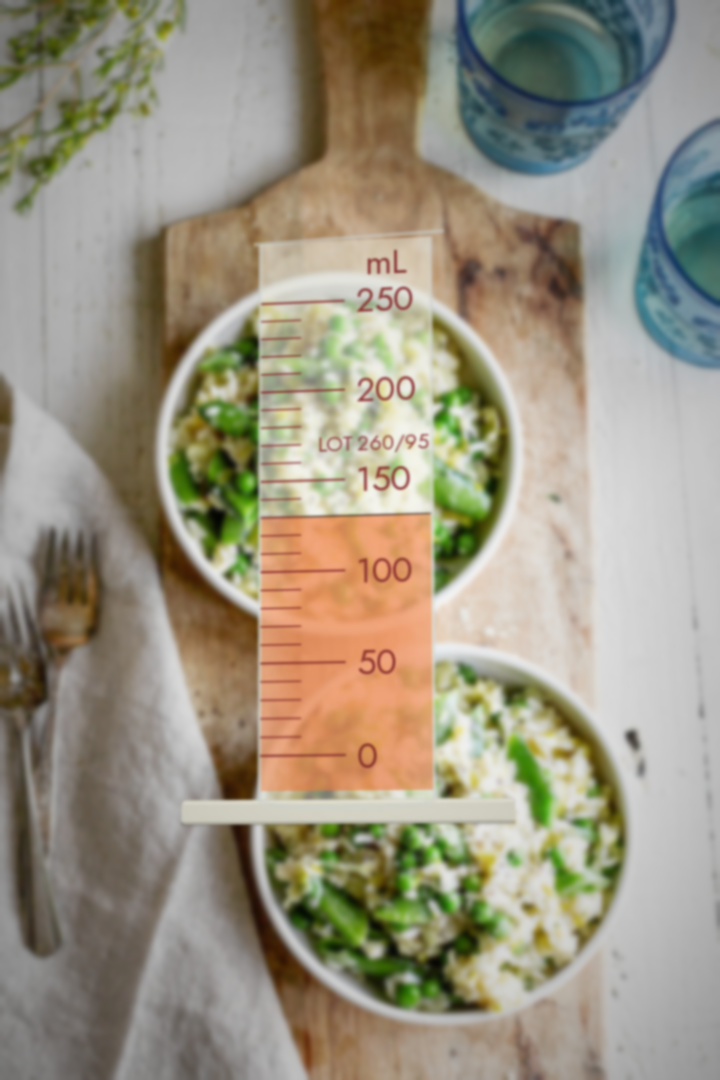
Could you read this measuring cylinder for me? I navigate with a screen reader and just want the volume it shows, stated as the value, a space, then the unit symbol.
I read 130 mL
